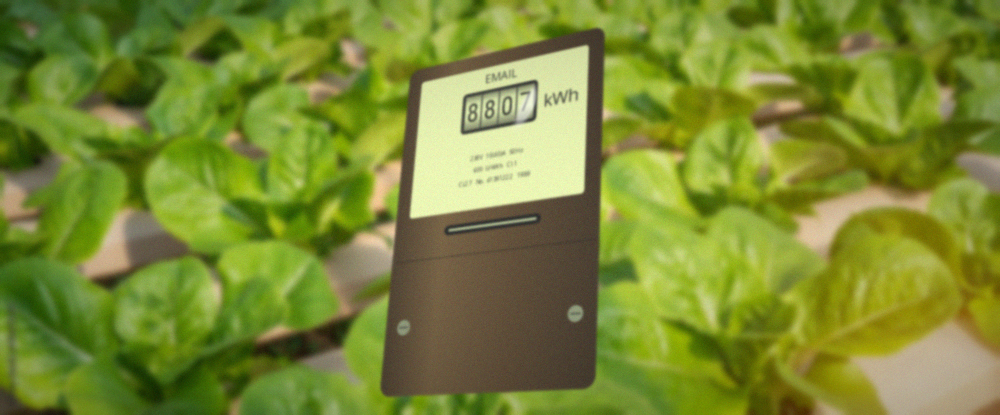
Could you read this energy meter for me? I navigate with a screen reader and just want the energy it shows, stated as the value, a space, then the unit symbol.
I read 8807 kWh
